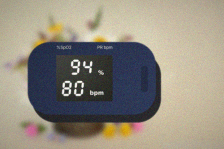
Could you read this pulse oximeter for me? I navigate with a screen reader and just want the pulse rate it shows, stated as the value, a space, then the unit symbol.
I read 80 bpm
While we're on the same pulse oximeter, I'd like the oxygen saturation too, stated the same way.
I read 94 %
